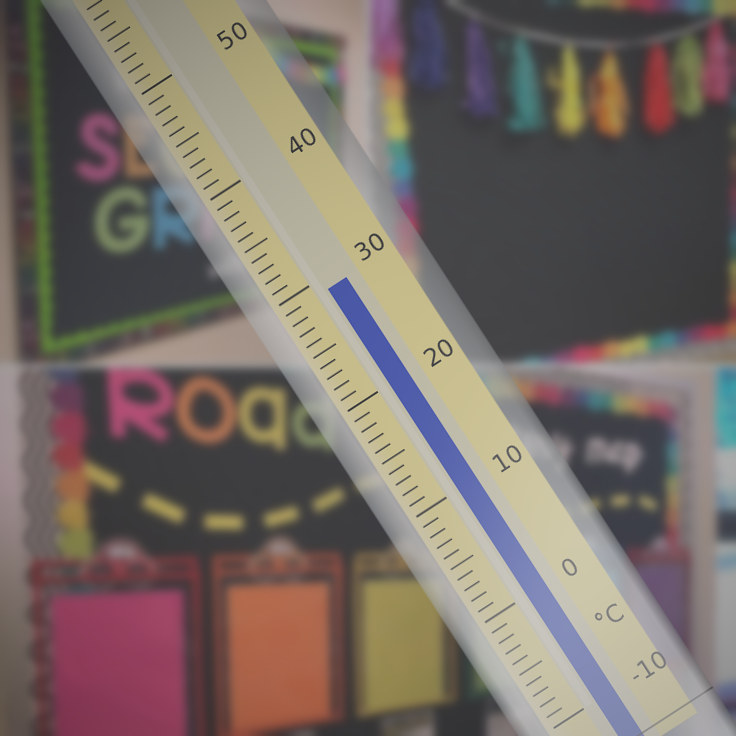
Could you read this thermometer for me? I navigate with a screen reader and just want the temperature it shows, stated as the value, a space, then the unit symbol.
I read 29 °C
